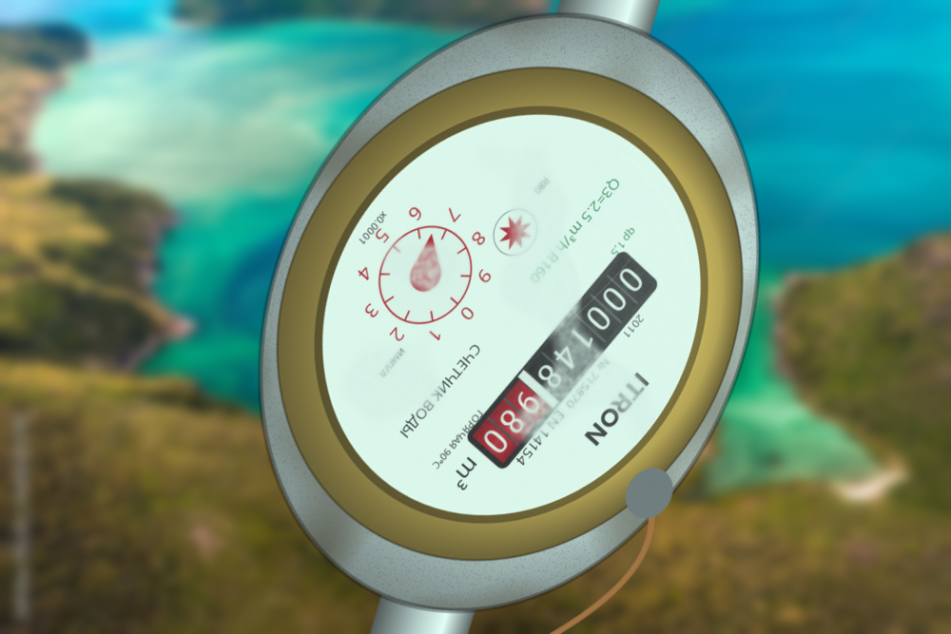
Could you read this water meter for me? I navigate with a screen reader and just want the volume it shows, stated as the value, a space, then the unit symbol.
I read 148.9806 m³
